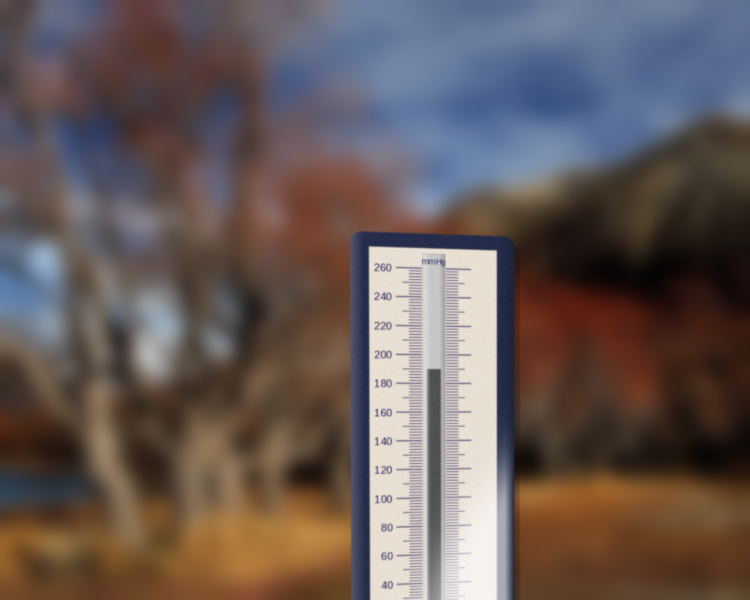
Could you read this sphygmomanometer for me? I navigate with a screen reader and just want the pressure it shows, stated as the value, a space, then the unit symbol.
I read 190 mmHg
